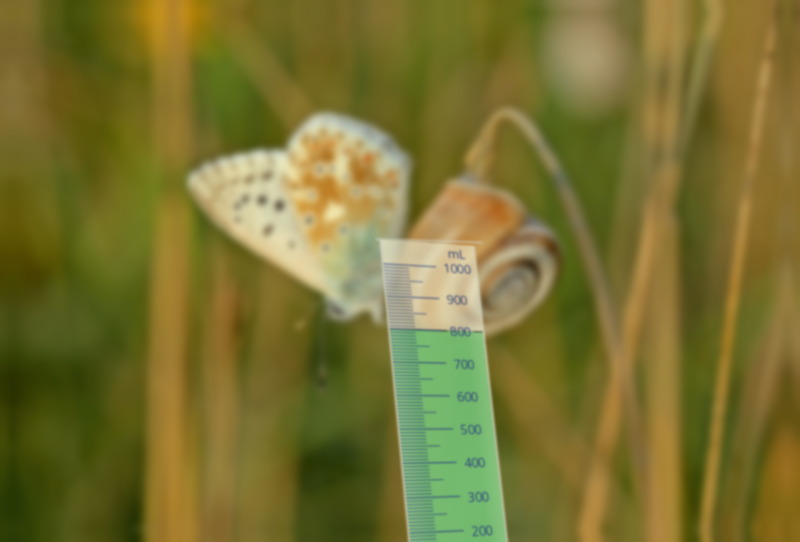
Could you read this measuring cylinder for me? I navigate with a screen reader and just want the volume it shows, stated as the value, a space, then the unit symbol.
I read 800 mL
